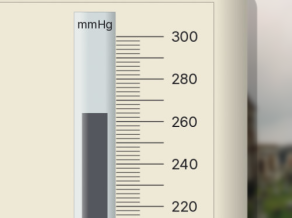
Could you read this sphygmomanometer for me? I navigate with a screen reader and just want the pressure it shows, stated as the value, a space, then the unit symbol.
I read 264 mmHg
